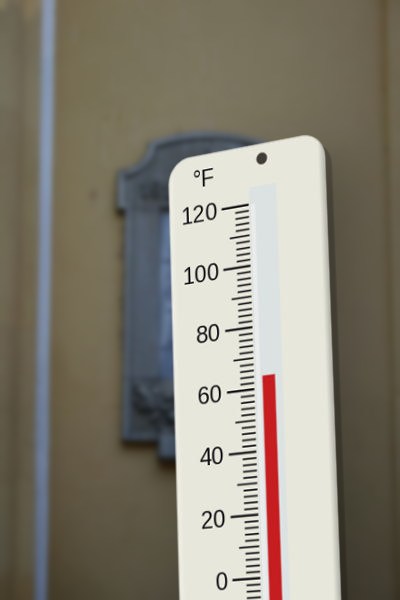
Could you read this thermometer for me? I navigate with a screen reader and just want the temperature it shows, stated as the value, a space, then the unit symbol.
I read 64 °F
